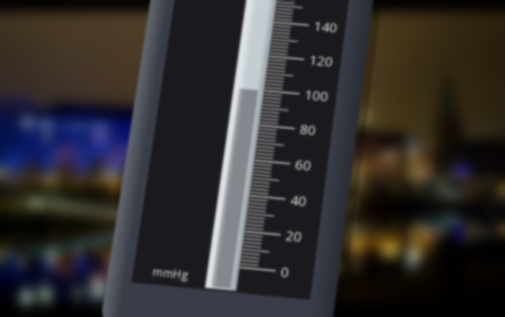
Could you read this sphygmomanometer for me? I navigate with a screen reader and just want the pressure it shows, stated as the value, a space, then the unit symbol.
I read 100 mmHg
